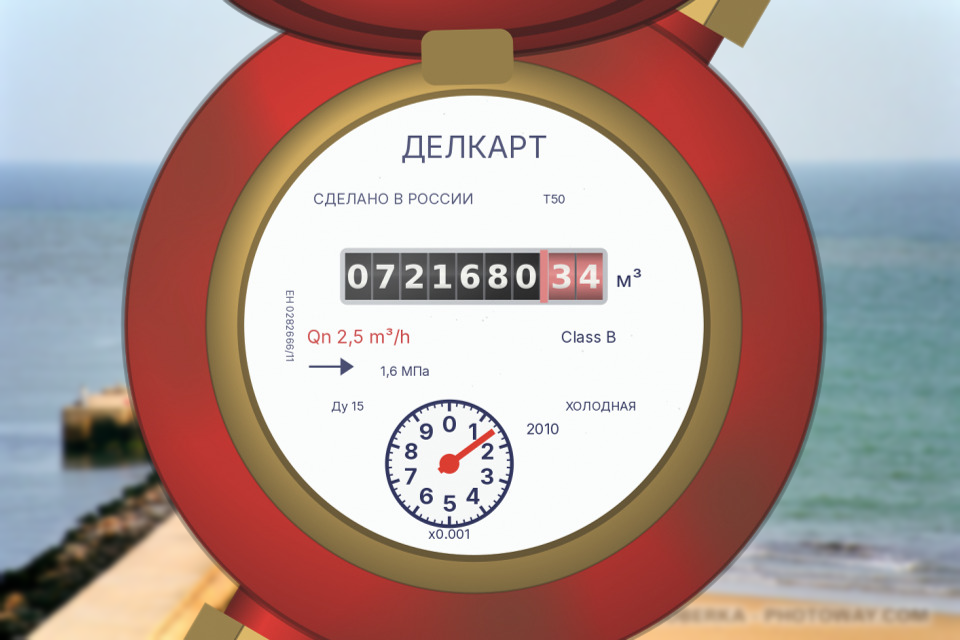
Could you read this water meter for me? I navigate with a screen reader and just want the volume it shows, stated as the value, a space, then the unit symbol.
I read 721680.341 m³
